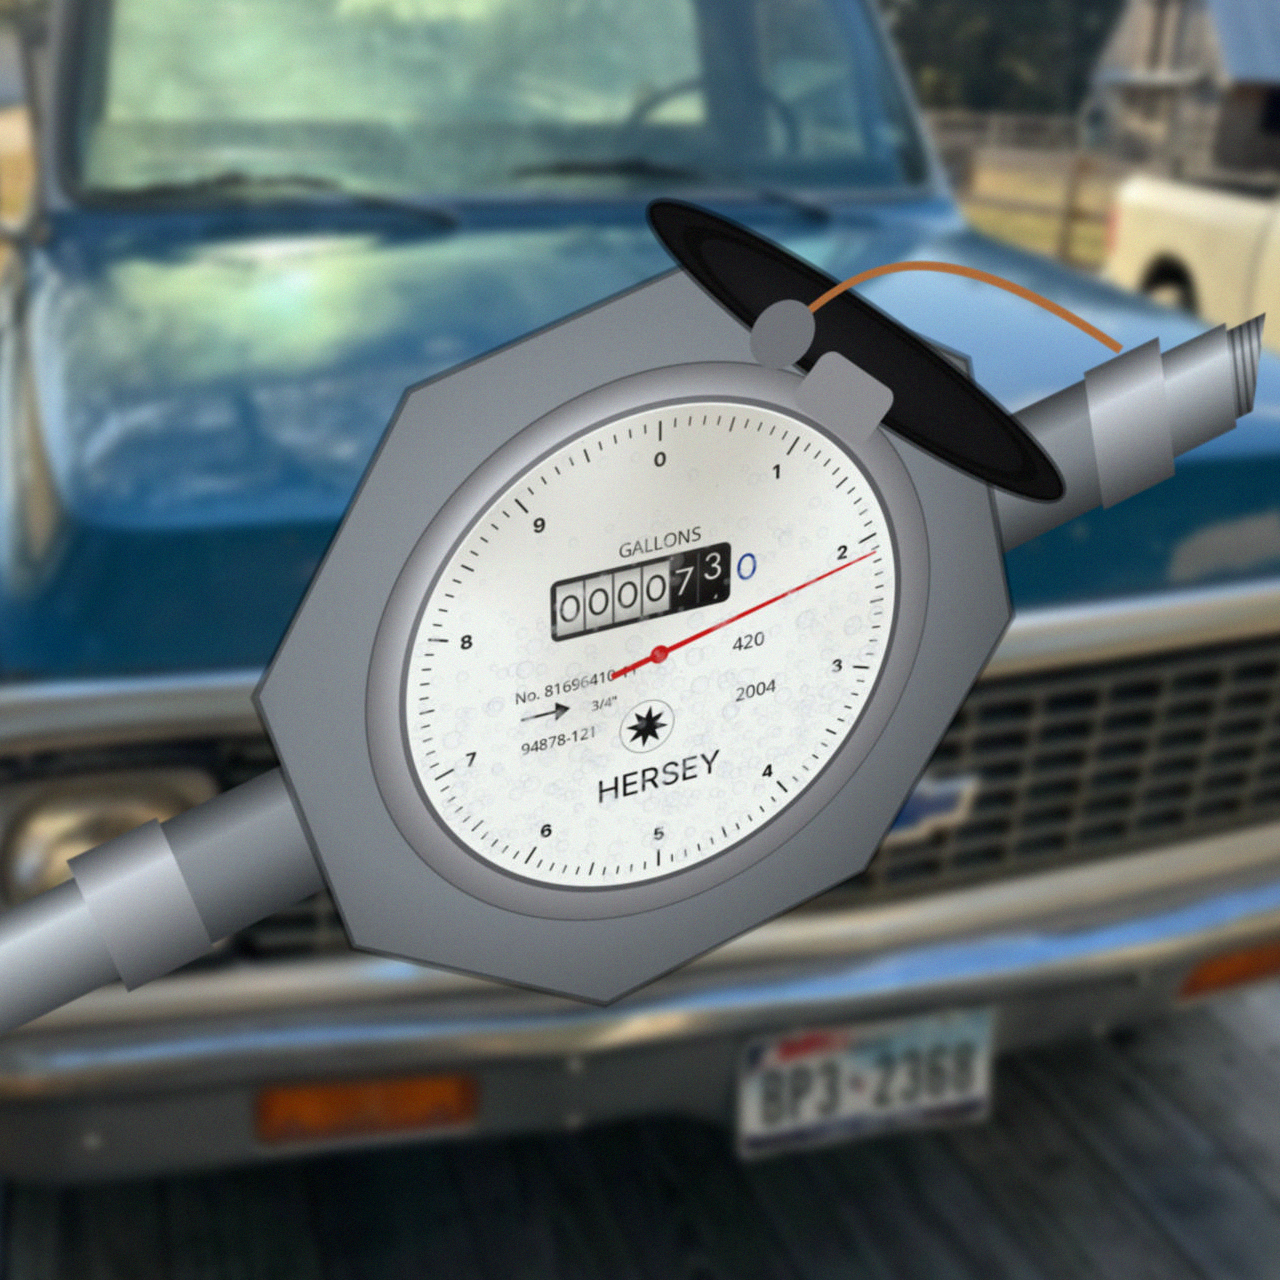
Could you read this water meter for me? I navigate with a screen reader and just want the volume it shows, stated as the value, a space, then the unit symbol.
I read 732.1 gal
